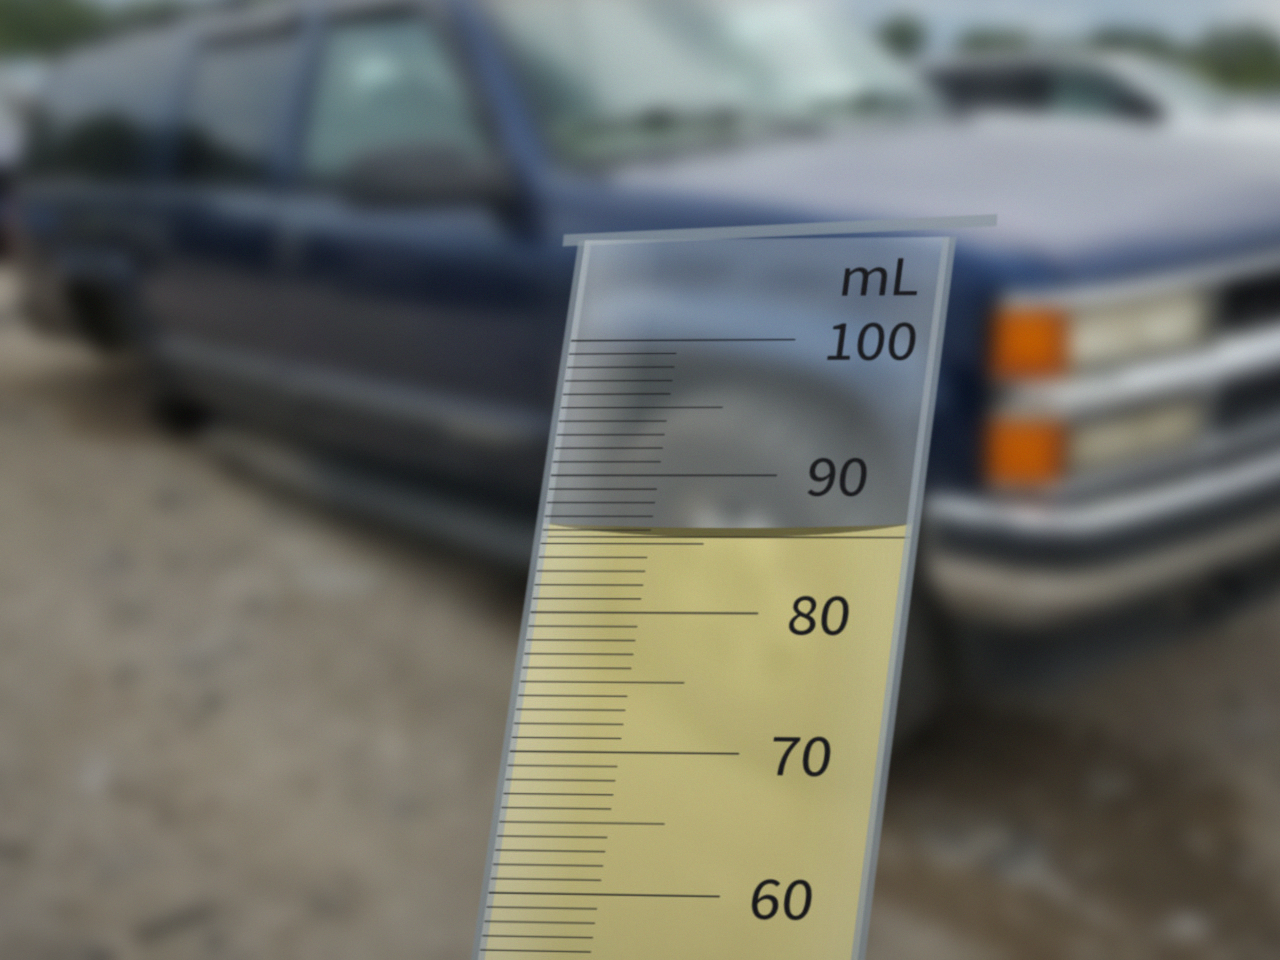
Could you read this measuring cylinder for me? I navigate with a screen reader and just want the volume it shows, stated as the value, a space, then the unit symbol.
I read 85.5 mL
